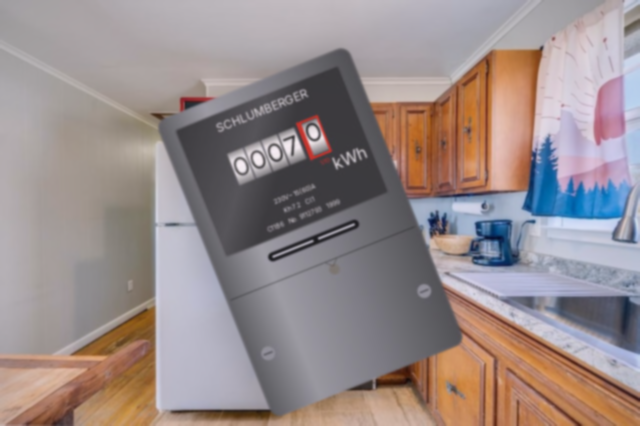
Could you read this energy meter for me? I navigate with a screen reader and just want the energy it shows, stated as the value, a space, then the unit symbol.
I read 7.0 kWh
